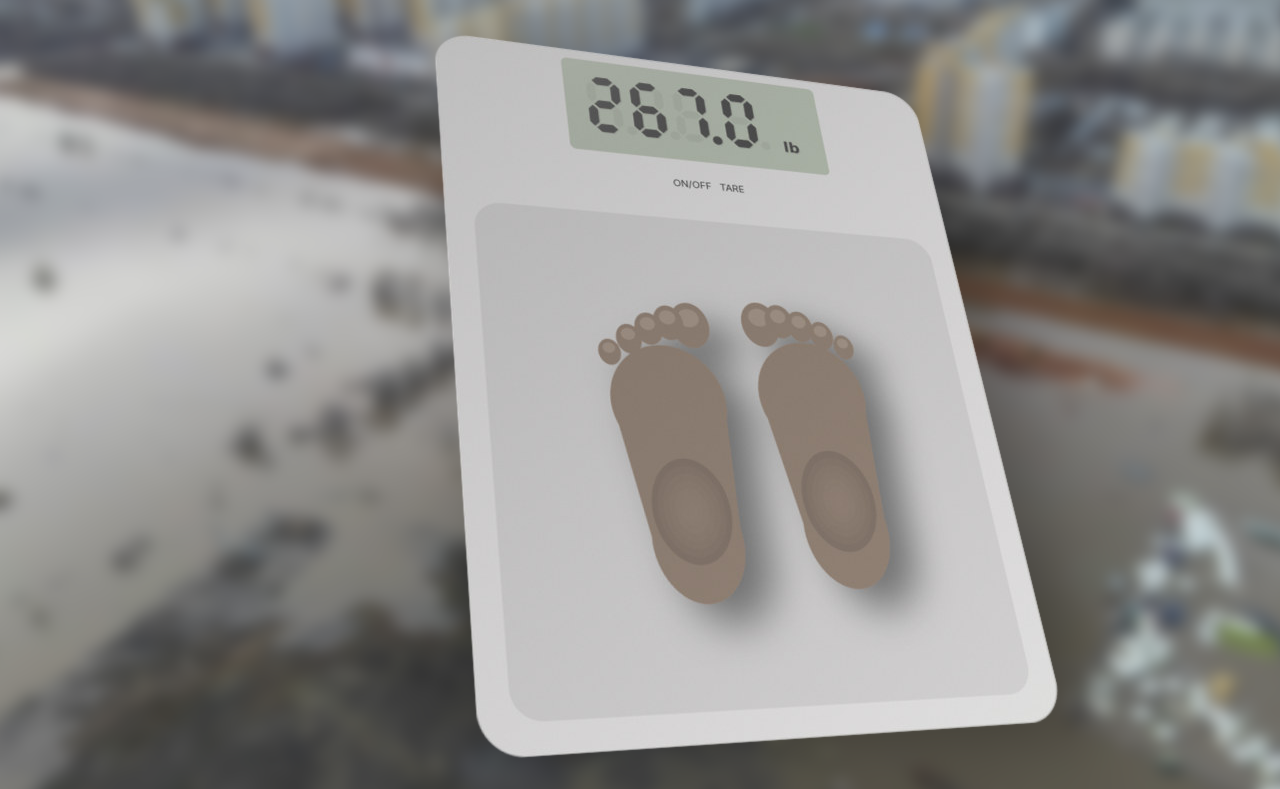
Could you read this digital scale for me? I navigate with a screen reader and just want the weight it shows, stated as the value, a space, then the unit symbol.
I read 267.0 lb
